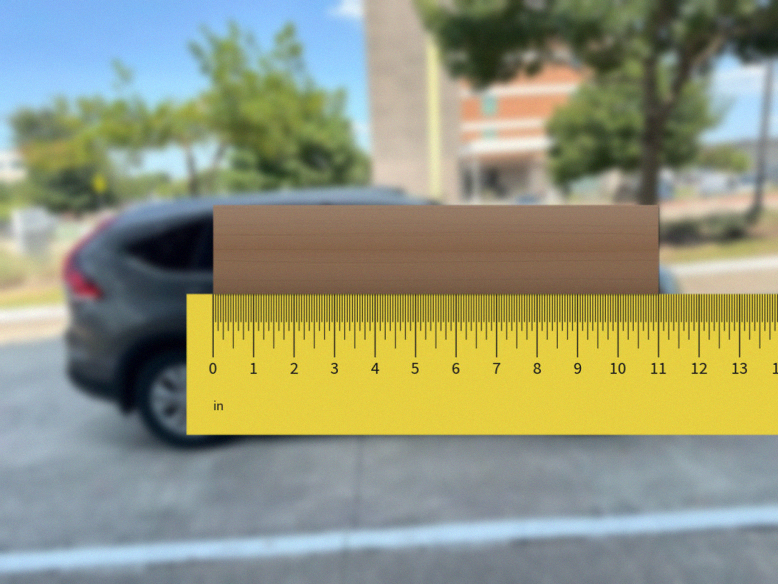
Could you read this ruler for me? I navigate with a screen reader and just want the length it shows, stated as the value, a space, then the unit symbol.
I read 11 in
